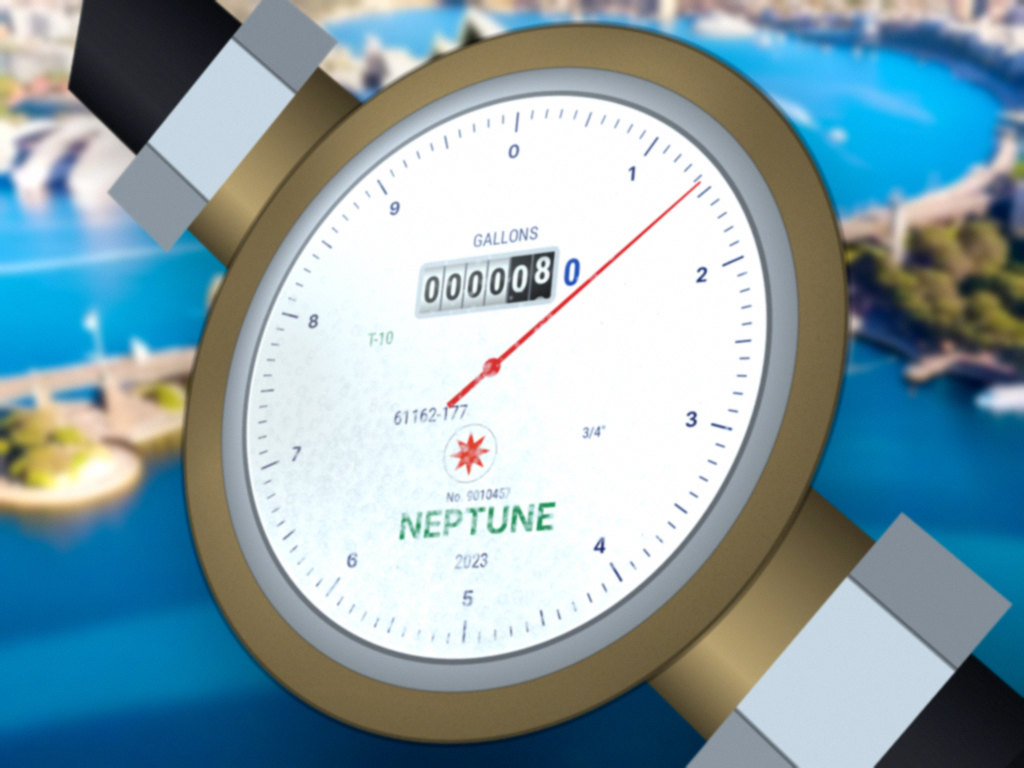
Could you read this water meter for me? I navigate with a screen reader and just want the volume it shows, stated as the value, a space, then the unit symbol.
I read 81.4 gal
